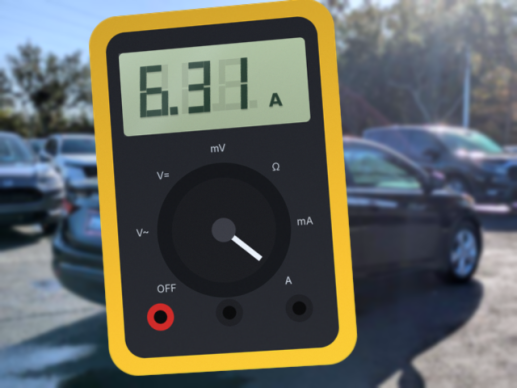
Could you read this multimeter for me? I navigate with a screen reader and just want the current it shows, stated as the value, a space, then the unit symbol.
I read 6.31 A
